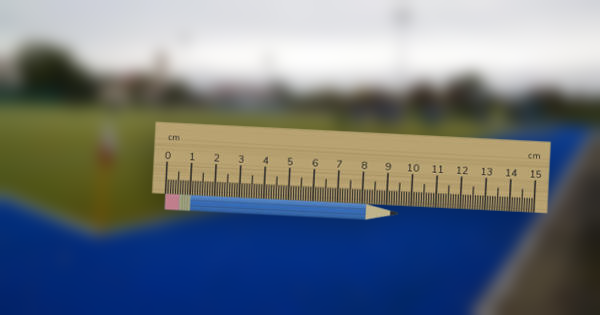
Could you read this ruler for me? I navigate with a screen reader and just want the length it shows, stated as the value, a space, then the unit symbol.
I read 9.5 cm
